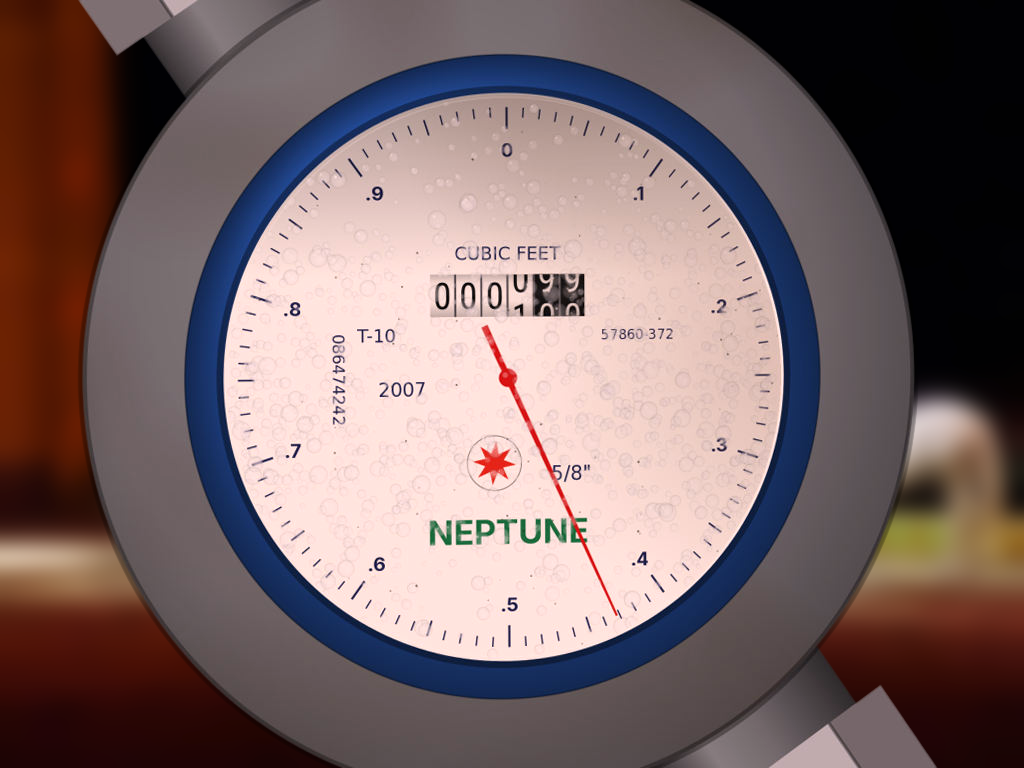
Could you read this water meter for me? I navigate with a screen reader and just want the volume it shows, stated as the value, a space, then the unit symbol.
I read 99.43 ft³
